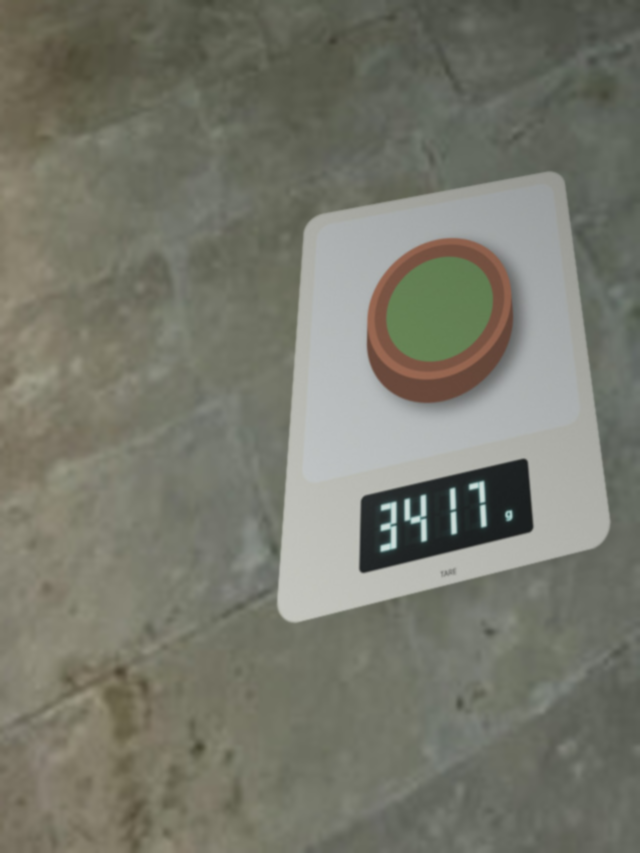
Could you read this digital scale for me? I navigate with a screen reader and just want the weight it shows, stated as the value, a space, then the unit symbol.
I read 3417 g
